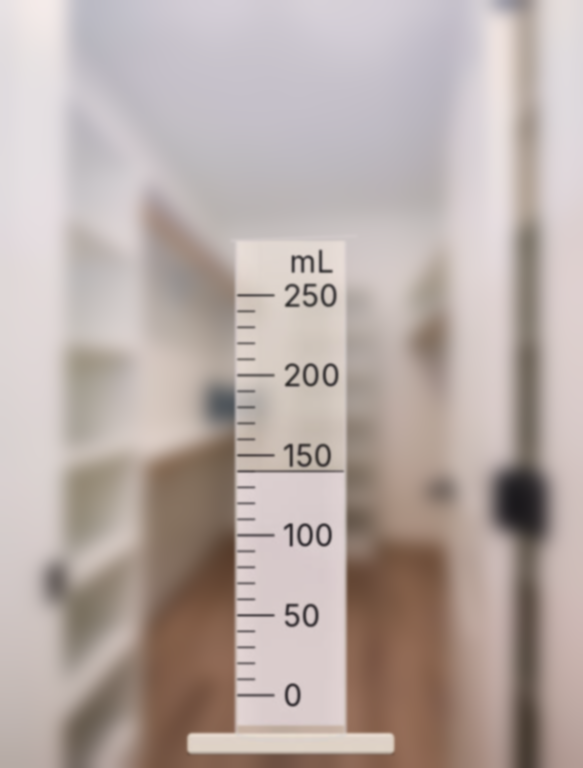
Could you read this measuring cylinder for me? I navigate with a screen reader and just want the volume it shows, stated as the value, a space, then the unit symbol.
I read 140 mL
